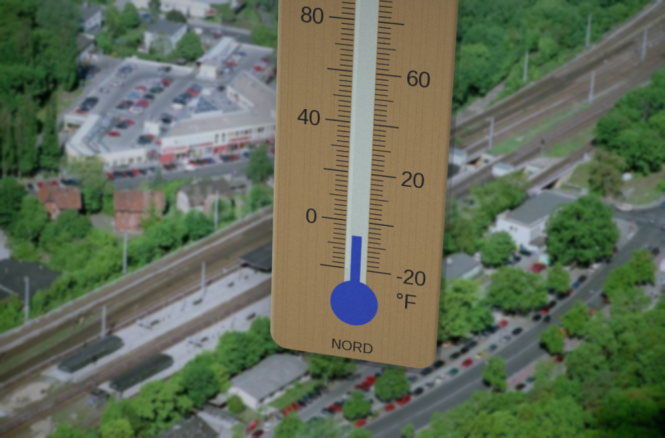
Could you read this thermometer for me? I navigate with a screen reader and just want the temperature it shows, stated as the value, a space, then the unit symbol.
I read -6 °F
